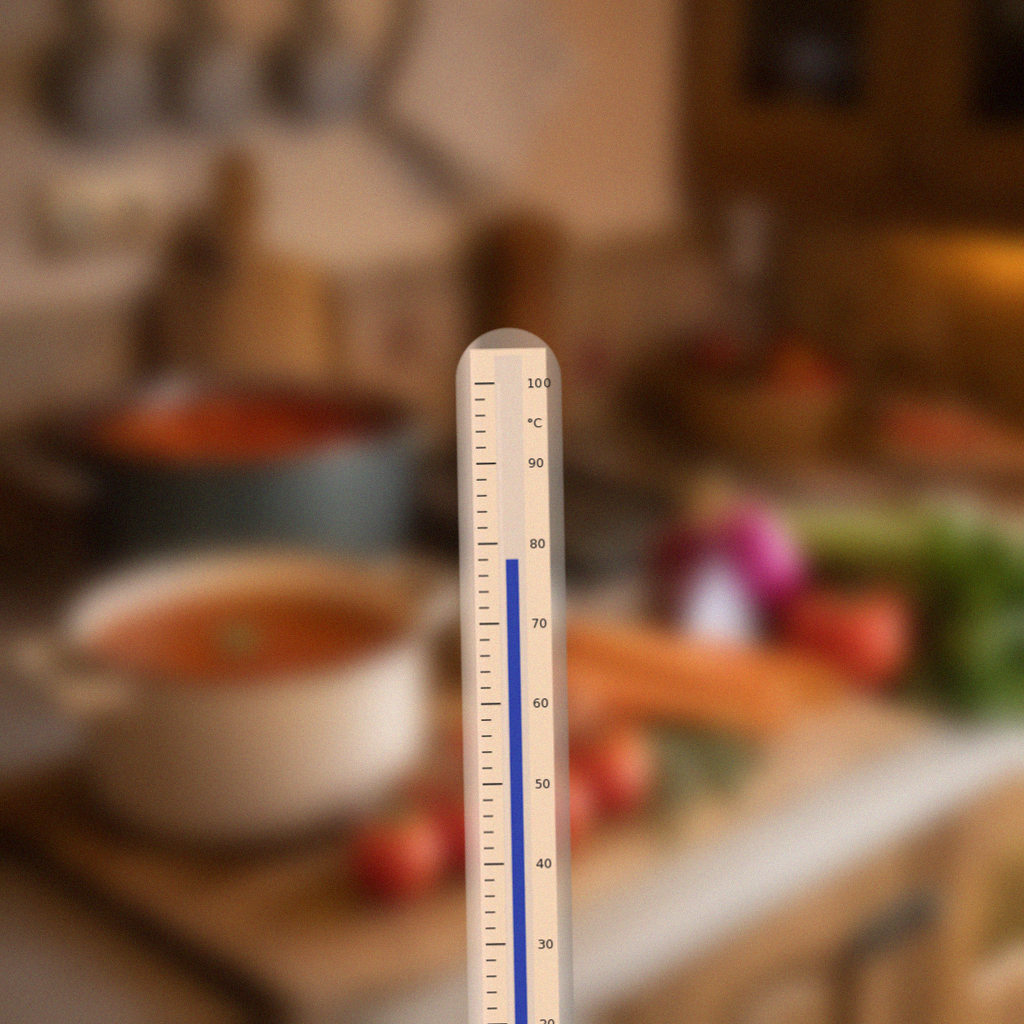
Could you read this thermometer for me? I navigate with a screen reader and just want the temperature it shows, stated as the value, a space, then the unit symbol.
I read 78 °C
